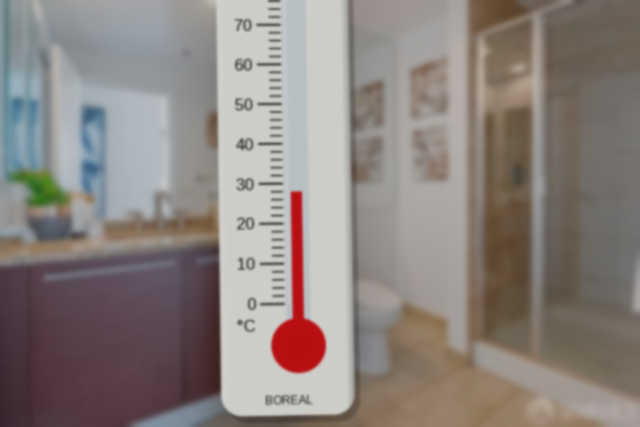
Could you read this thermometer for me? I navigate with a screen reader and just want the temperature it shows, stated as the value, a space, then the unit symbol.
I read 28 °C
